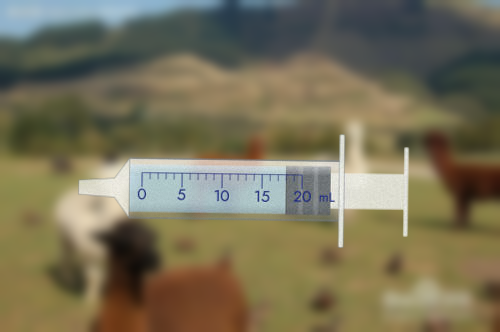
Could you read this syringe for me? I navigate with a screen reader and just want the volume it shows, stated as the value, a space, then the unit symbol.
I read 18 mL
